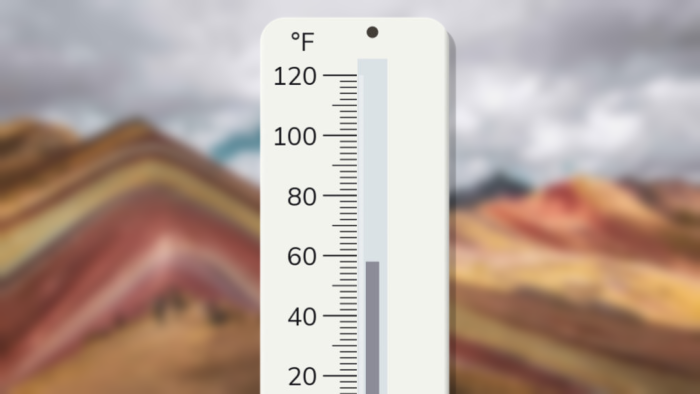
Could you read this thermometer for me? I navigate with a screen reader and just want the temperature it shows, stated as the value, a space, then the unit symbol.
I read 58 °F
